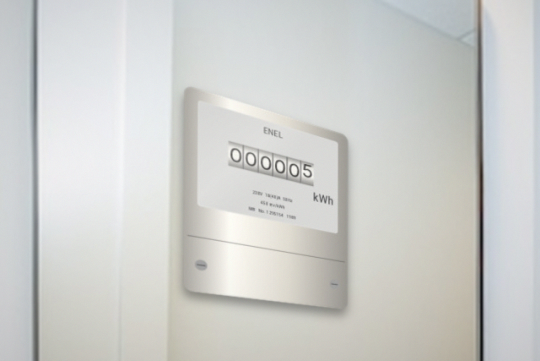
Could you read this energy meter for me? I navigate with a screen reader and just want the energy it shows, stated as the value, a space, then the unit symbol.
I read 5 kWh
